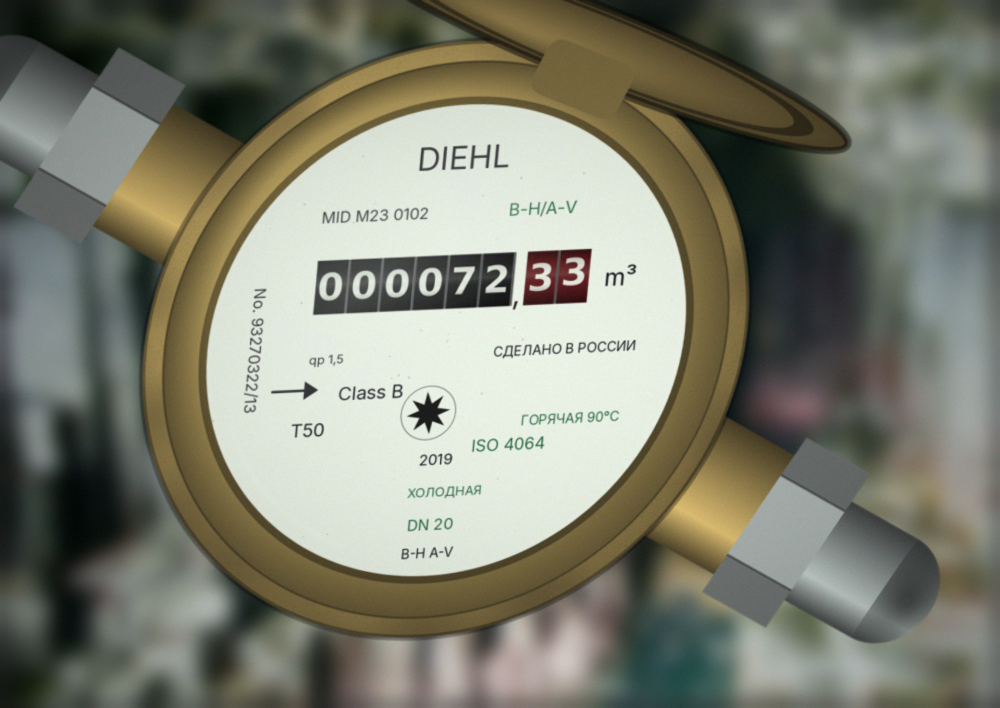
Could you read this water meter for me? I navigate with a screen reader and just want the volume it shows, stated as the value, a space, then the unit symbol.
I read 72.33 m³
